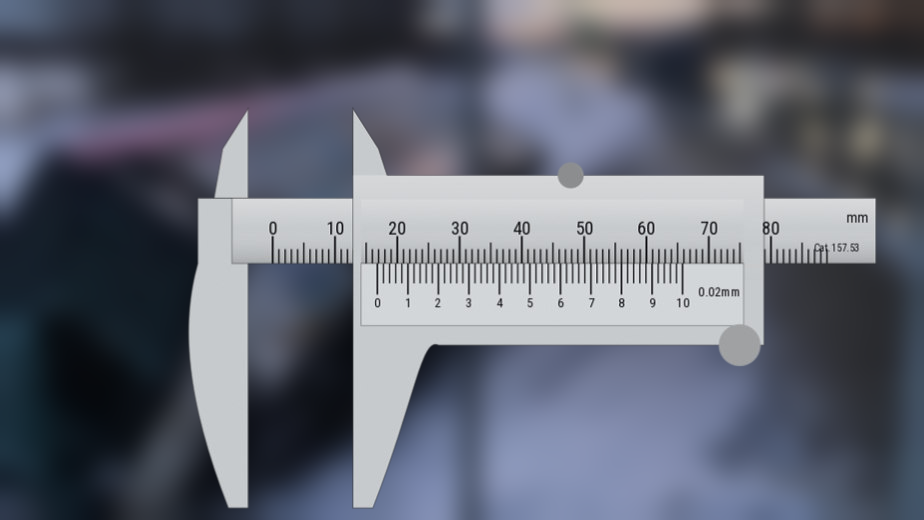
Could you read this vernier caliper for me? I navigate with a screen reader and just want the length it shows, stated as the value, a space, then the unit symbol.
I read 16.8 mm
